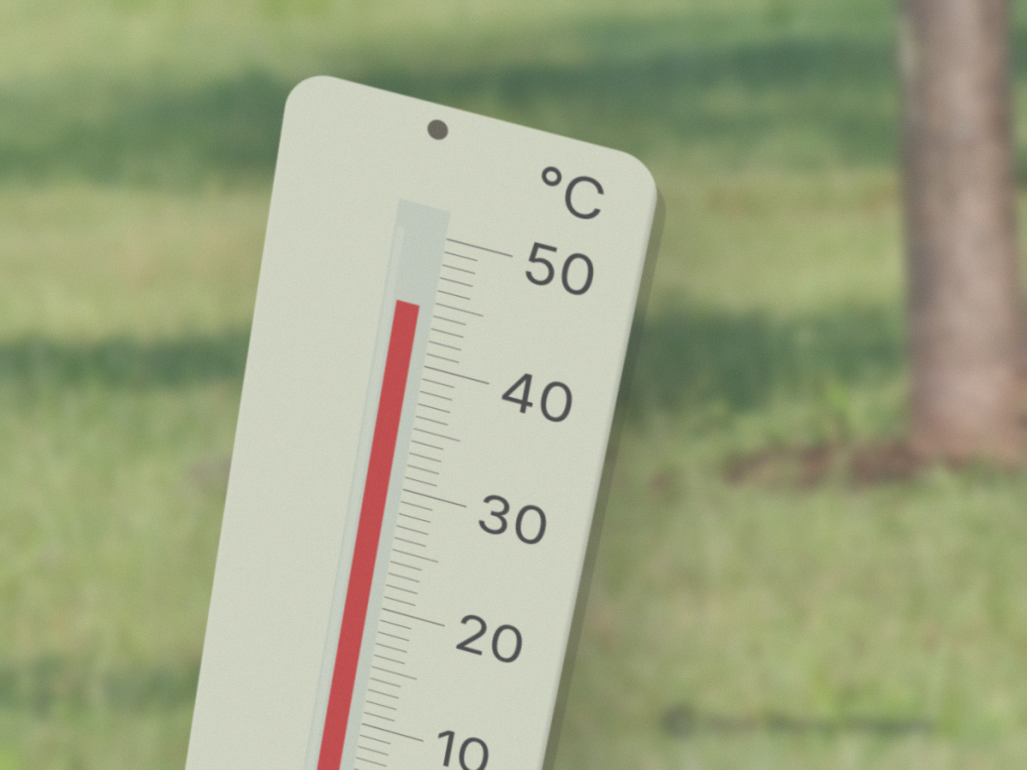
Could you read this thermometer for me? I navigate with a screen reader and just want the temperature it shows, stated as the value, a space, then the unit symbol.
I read 44.5 °C
